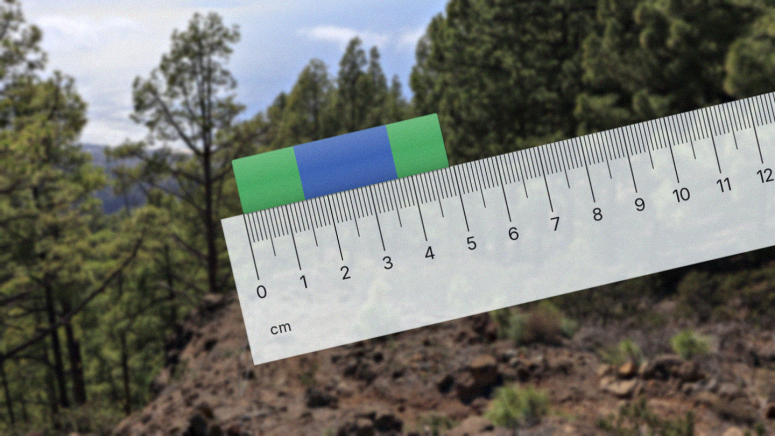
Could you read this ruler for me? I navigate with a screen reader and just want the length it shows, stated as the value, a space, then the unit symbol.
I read 4.9 cm
